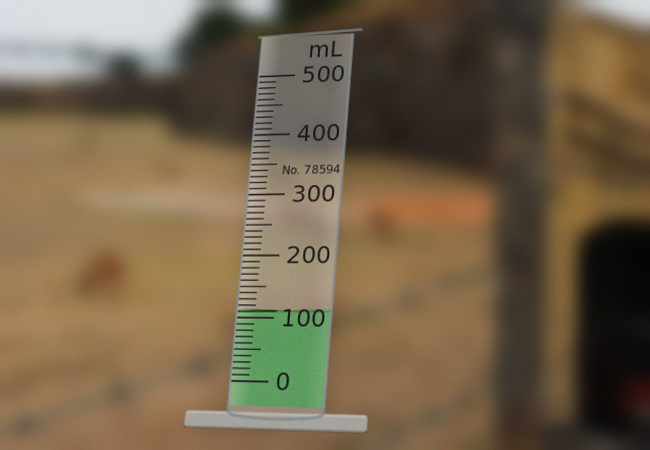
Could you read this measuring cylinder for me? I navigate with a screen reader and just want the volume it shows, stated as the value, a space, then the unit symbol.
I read 110 mL
